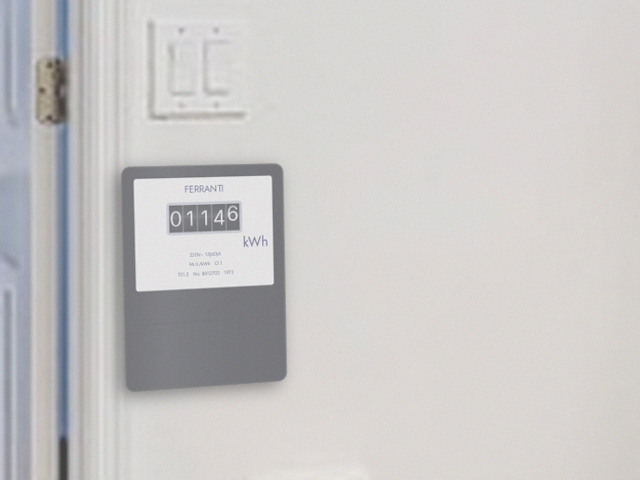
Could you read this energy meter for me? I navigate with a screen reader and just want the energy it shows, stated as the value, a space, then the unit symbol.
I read 1146 kWh
